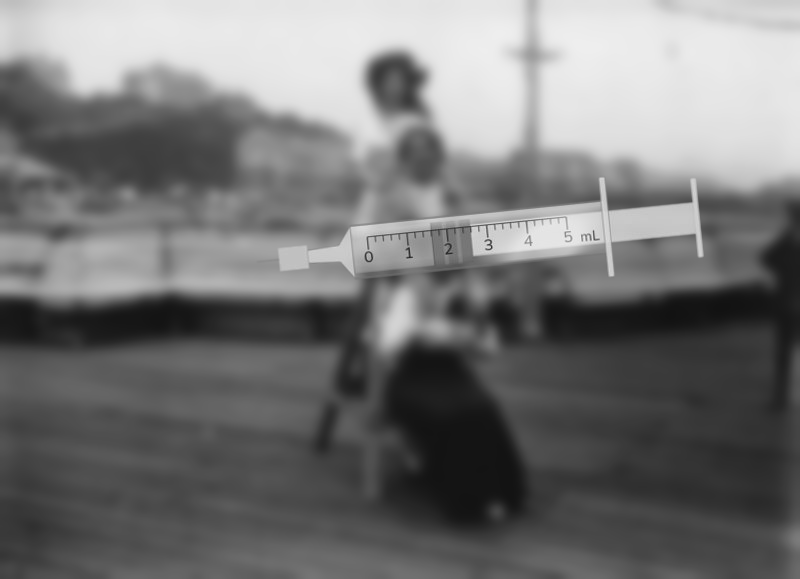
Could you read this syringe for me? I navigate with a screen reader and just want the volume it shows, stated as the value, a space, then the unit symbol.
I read 1.6 mL
